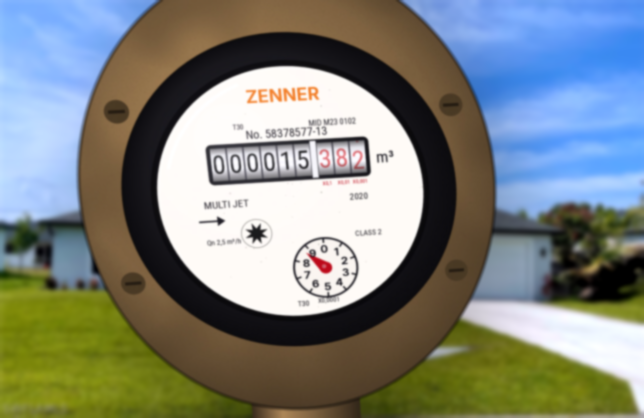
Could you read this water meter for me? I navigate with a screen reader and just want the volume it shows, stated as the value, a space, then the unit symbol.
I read 15.3818 m³
